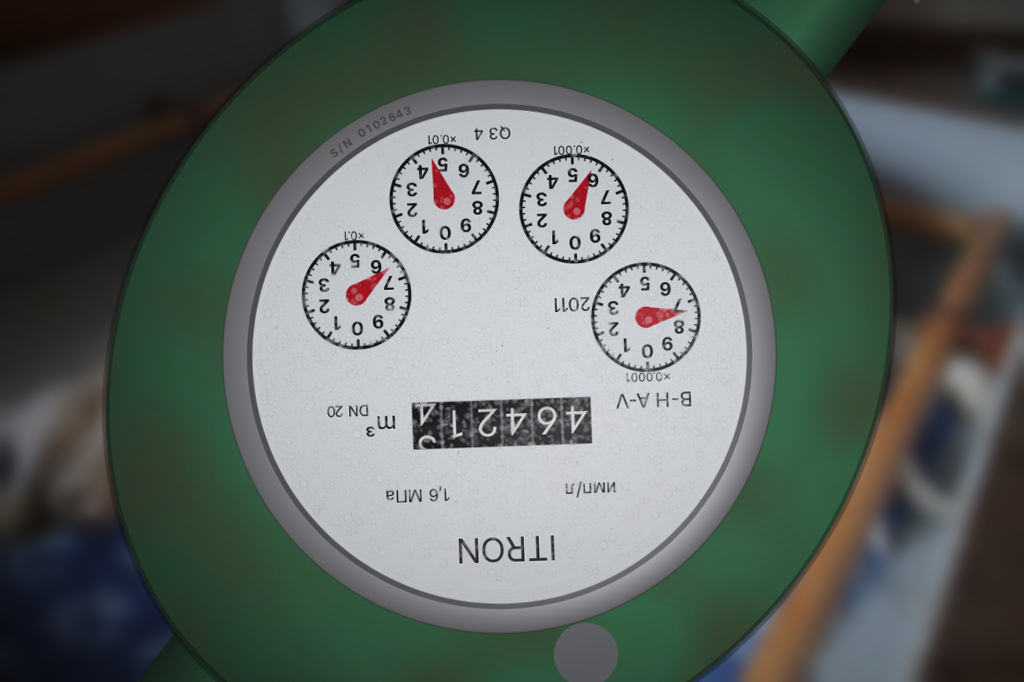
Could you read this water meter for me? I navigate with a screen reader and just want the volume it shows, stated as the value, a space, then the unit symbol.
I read 464213.6457 m³
